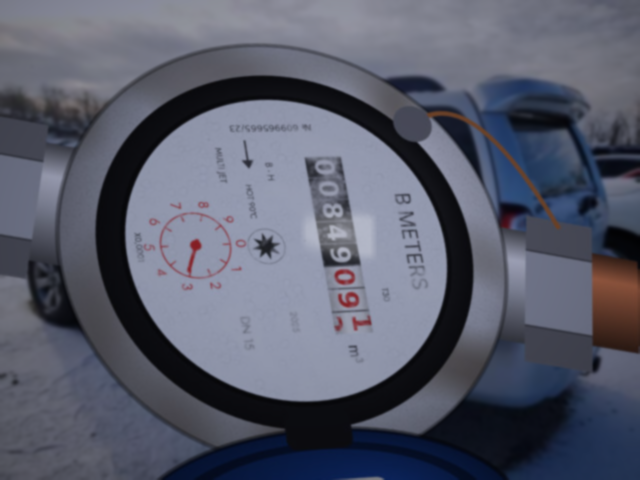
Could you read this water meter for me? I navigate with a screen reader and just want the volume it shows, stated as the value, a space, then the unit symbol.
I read 849.0913 m³
